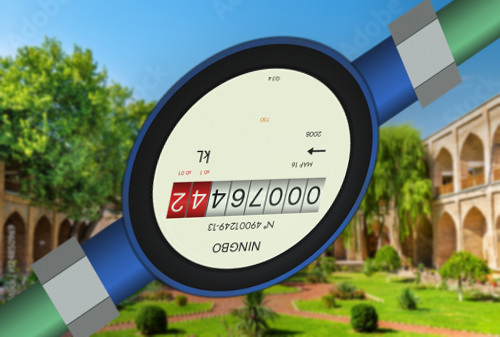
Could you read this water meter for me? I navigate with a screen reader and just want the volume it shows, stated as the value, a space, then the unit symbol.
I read 764.42 kL
